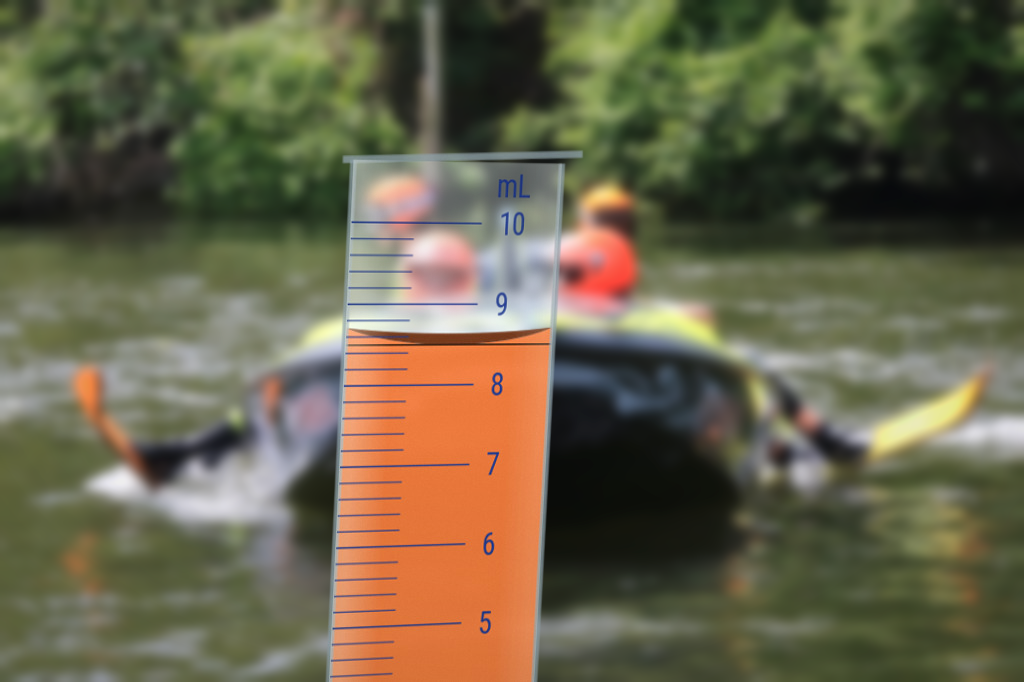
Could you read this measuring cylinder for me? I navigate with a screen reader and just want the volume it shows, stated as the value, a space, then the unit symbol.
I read 8.5 mL
